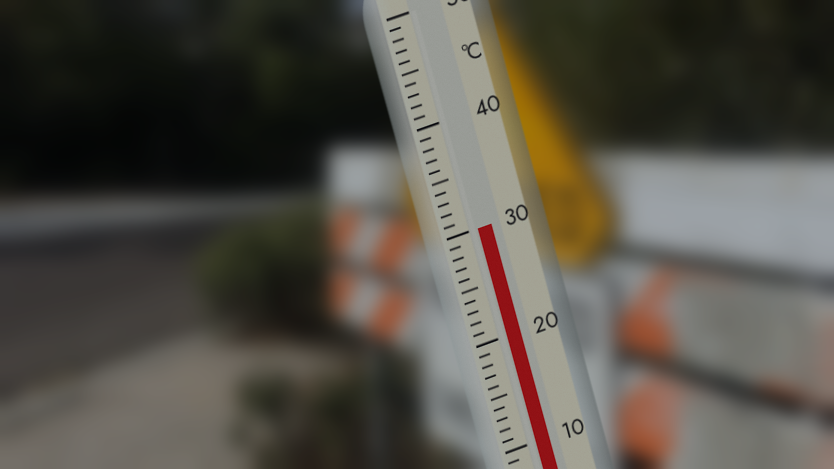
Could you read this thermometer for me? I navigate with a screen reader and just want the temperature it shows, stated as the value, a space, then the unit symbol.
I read 30 °C
